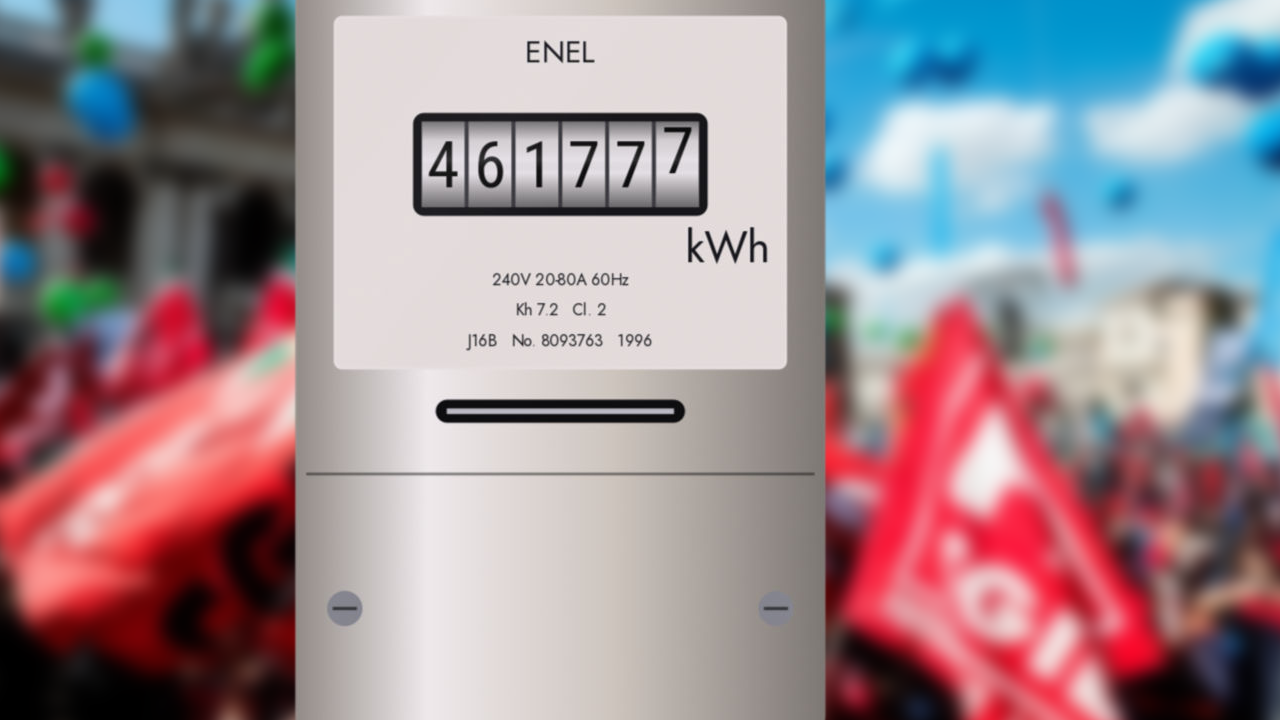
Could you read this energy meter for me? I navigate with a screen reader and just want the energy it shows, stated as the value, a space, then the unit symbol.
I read 461777 kWh
